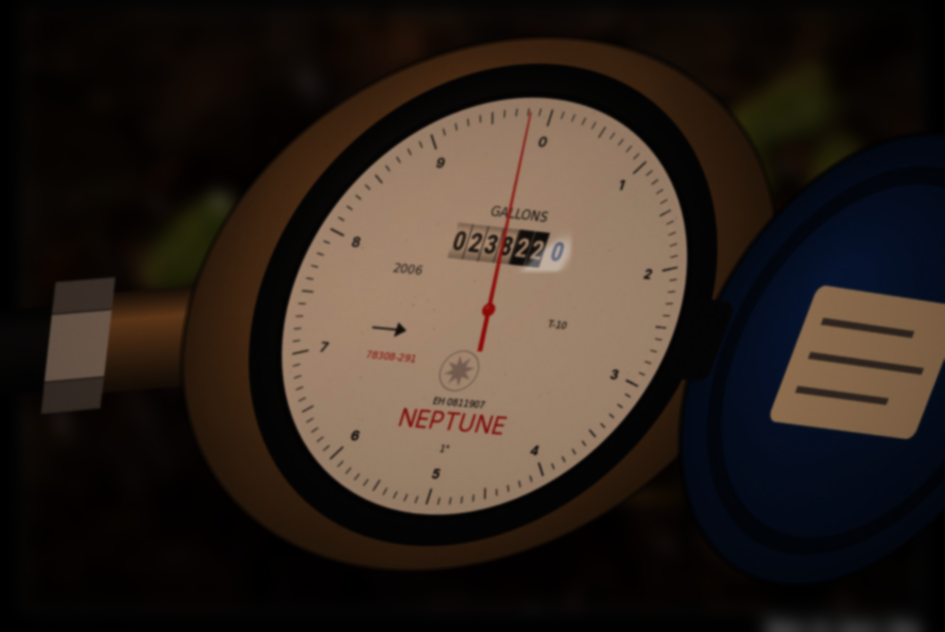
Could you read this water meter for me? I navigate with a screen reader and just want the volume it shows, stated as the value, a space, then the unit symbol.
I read 238219.8 gal
